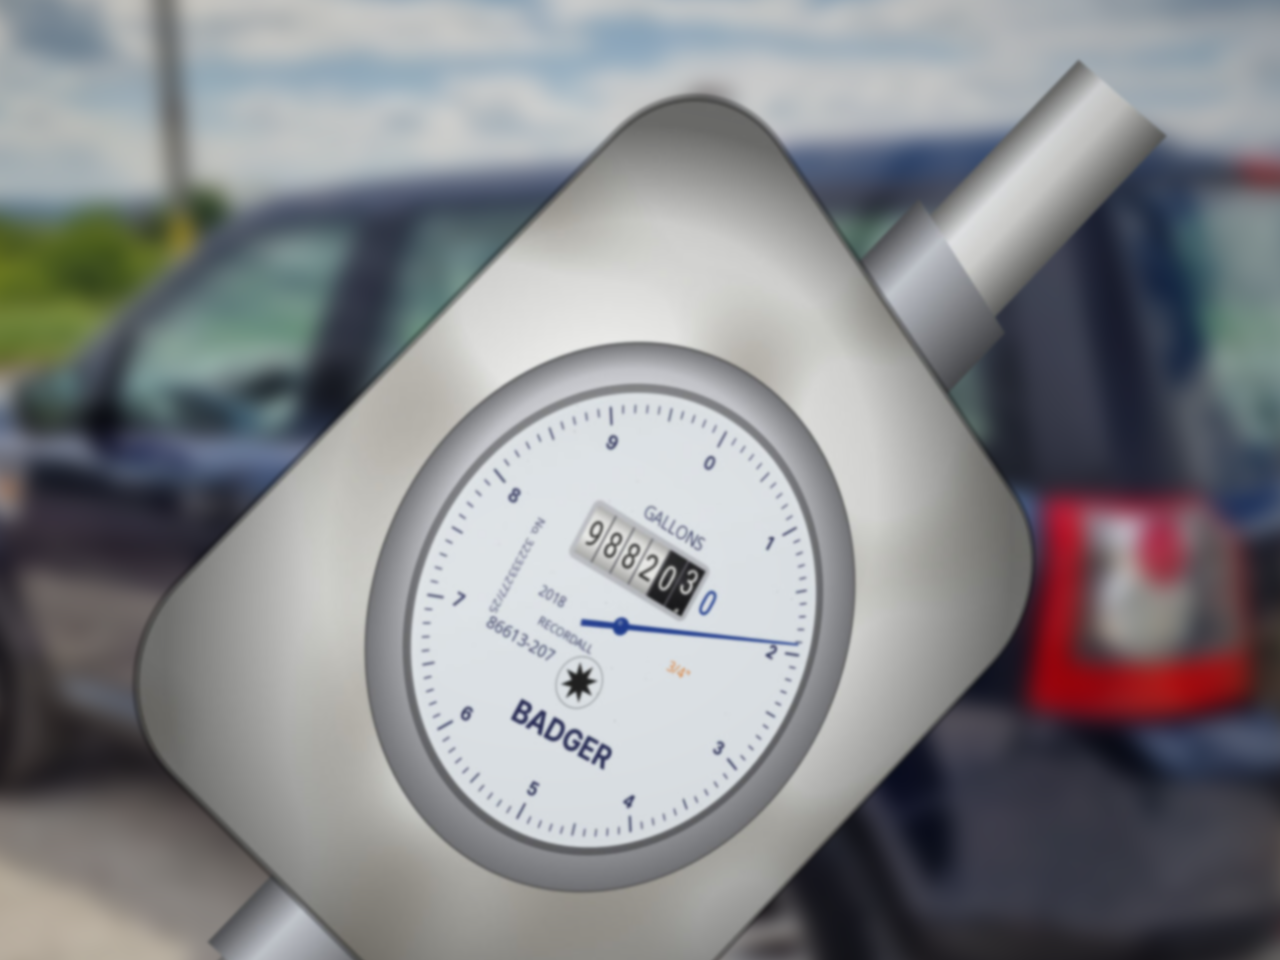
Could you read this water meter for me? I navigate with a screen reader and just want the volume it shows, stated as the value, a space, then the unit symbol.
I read 9882031.9 gal
